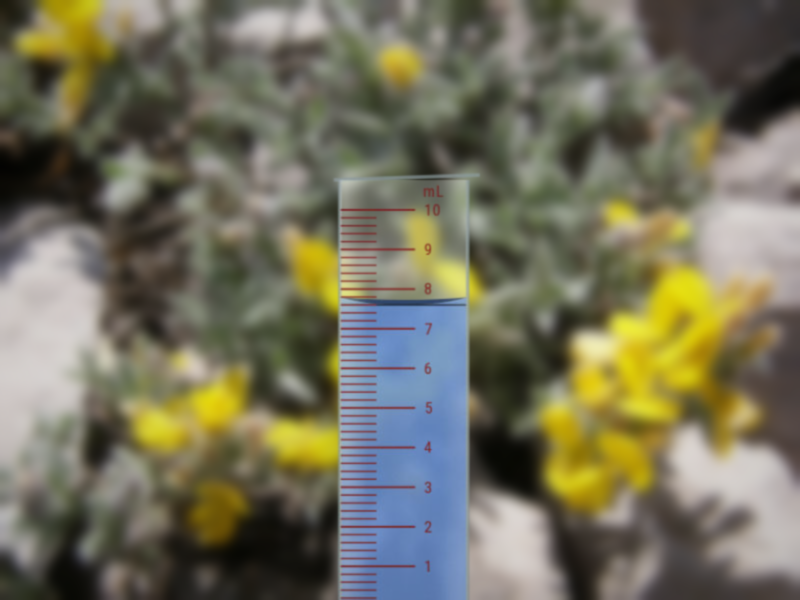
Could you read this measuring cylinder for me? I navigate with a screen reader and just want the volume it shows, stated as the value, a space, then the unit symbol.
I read 7.6 mL
